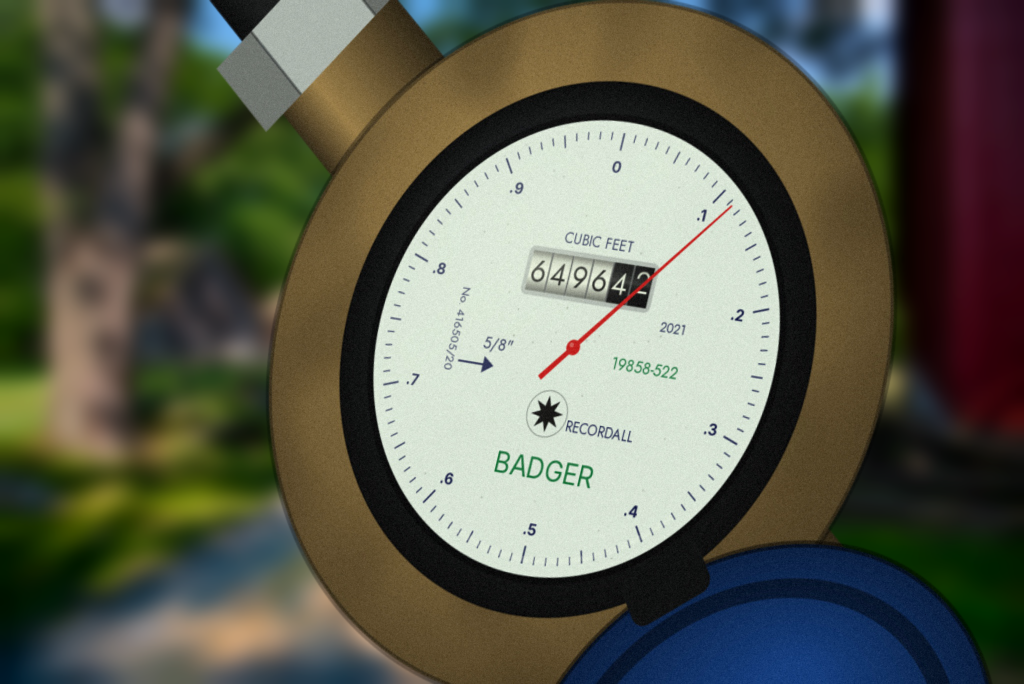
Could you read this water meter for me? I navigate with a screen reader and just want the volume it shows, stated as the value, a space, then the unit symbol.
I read 649642.11 ft³
